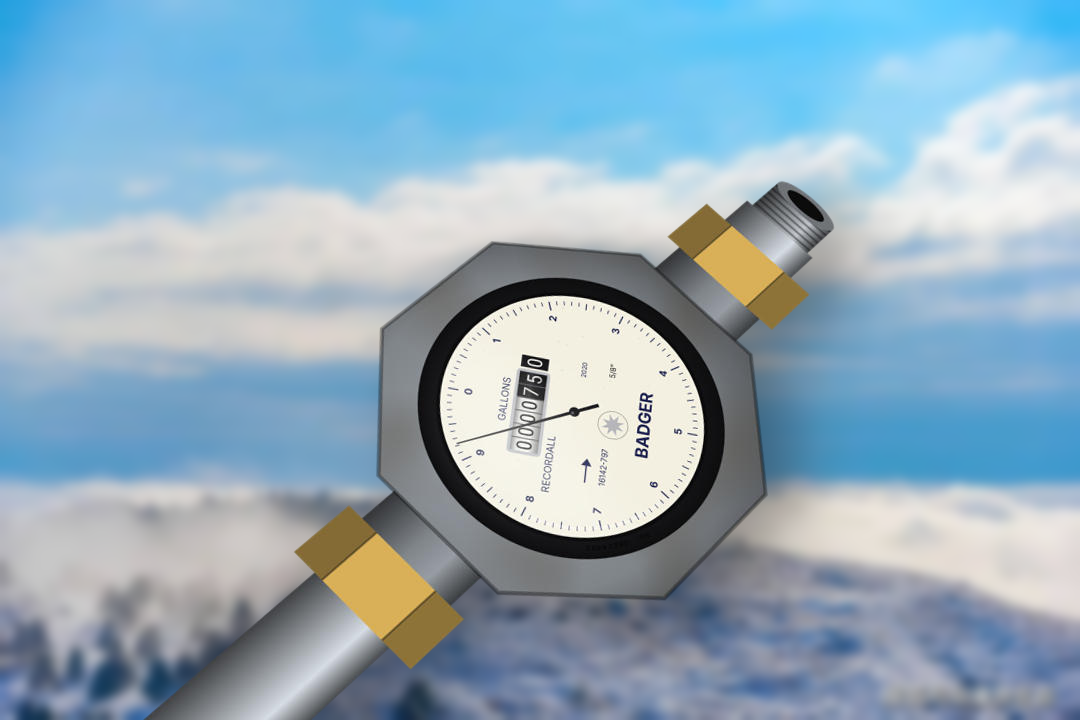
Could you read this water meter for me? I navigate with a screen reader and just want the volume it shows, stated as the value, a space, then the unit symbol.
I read 749.2 gal
